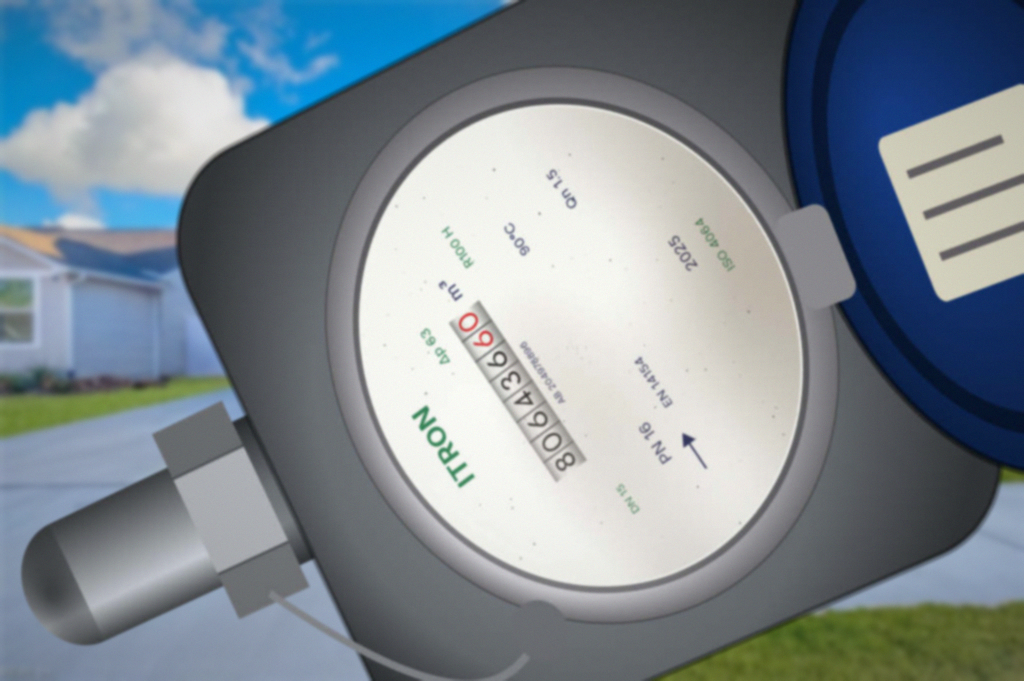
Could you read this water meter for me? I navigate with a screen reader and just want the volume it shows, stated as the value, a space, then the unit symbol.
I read 806436.60 m³
